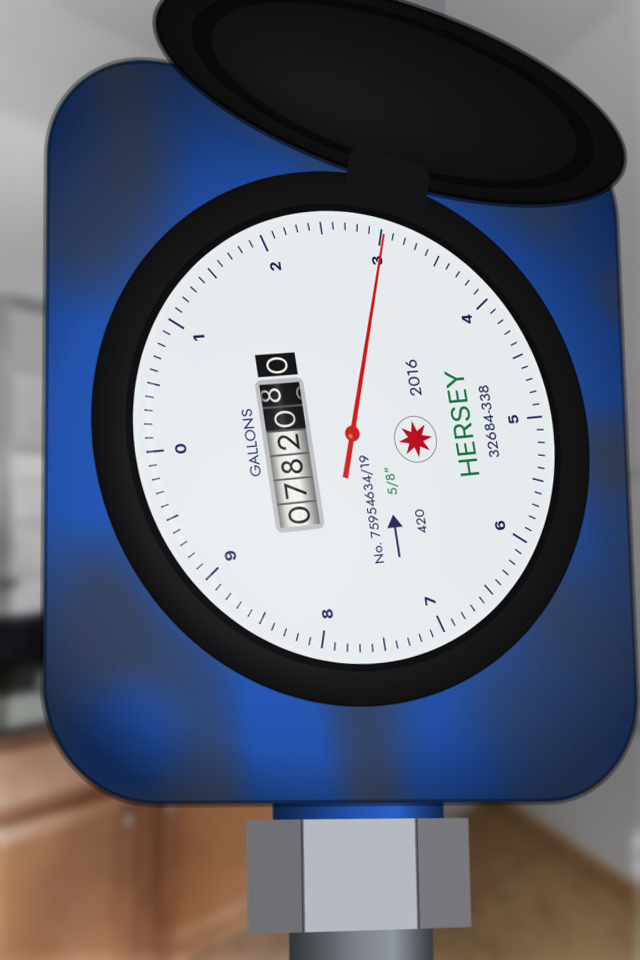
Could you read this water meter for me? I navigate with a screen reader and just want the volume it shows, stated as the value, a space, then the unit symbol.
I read 782083.0 gal
